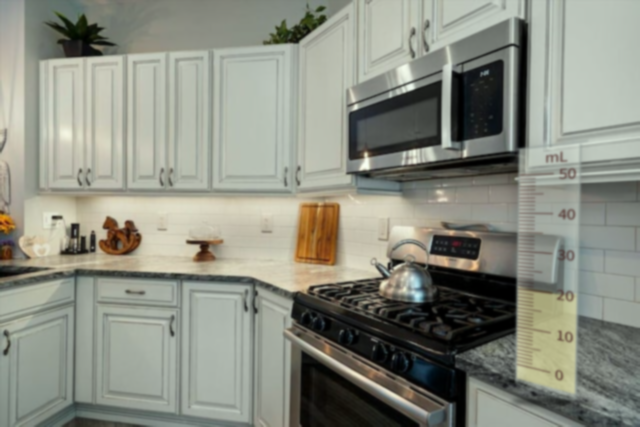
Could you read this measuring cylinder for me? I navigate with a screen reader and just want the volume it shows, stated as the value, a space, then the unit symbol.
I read 20 mL
